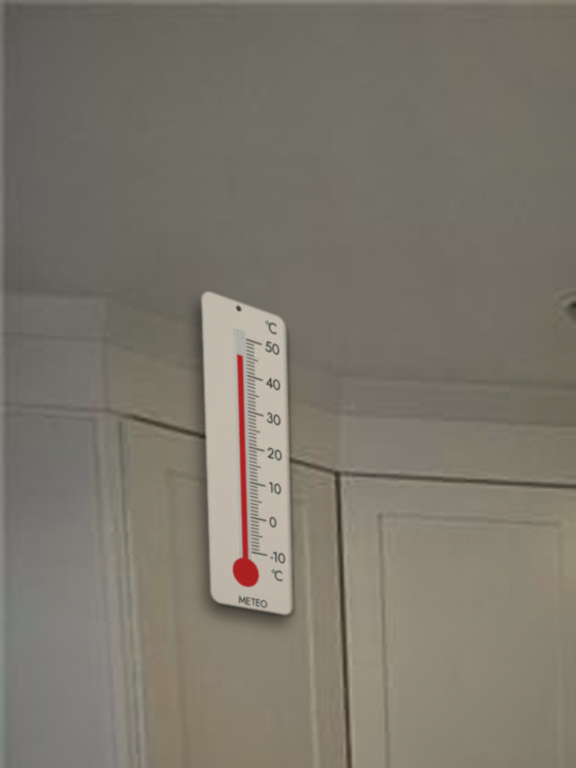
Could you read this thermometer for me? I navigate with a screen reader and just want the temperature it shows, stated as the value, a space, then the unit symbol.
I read 45 °C
